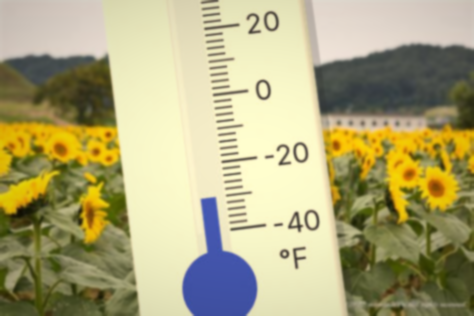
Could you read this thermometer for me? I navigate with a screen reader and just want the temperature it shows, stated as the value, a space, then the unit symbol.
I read -30 °F
